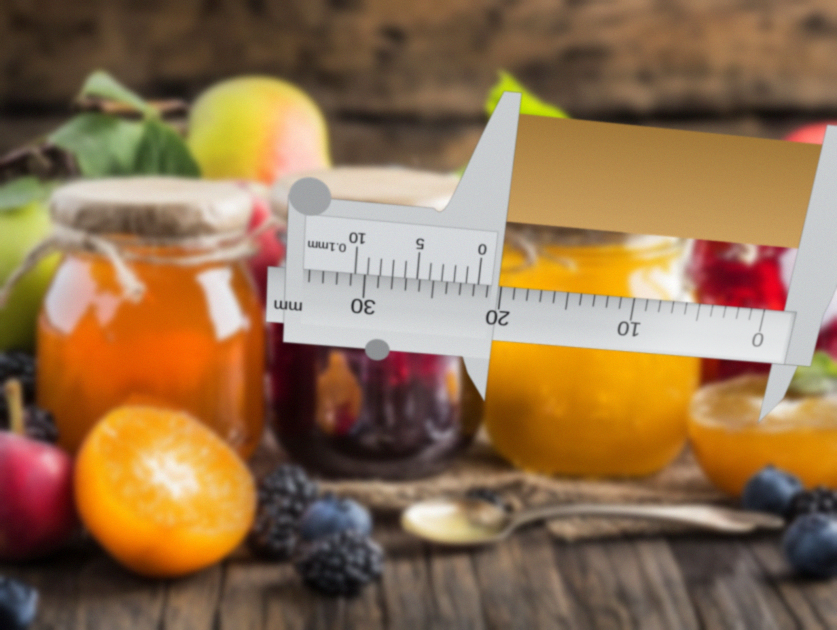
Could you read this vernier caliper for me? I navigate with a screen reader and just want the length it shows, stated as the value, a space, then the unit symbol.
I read 21.7 mm
